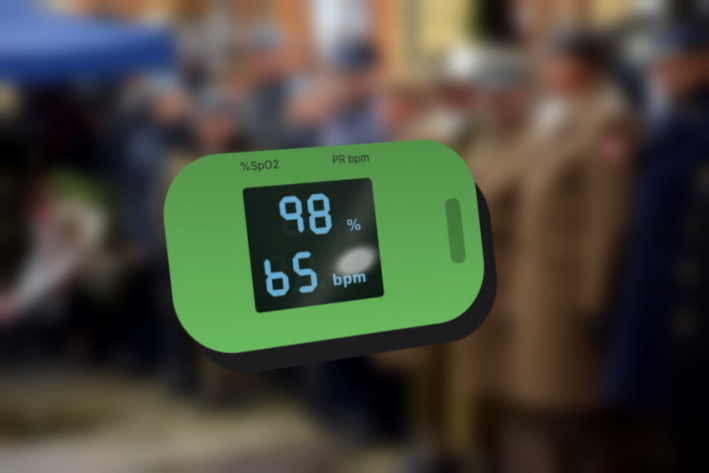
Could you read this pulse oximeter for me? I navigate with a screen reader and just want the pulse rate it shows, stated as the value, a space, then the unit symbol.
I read 65 bpm
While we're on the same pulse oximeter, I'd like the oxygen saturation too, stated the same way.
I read 98 %
